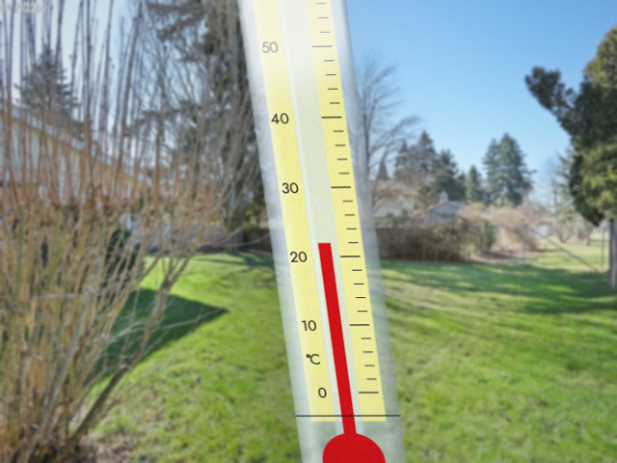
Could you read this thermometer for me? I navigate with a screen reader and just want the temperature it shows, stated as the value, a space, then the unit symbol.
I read 22 °C
